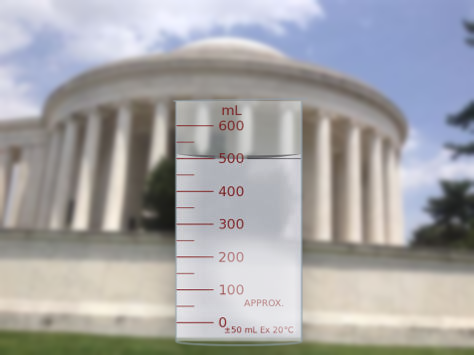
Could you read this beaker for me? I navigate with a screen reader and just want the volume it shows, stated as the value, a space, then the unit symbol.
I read 500 mL
